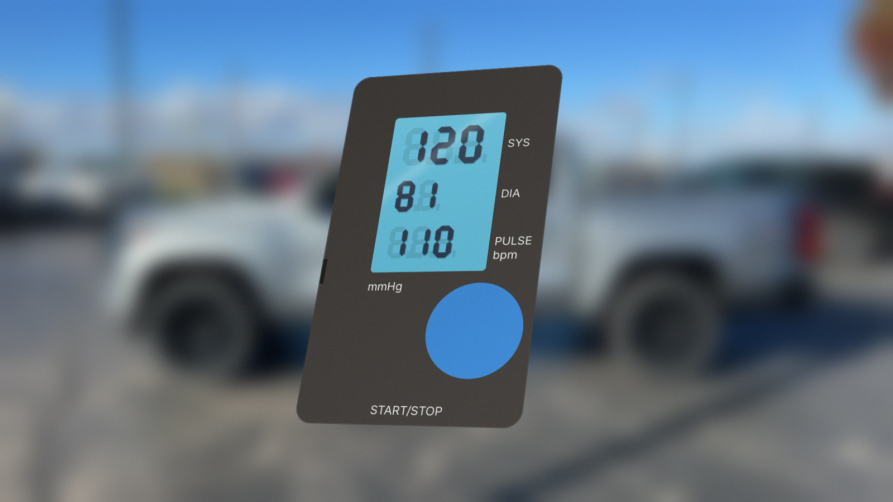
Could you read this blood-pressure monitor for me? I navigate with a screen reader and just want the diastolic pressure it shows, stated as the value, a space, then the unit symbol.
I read 81 mmHg
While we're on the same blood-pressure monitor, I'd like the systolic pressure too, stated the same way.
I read 120 mmHg
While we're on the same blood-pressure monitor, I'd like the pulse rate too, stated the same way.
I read 110 bpm
